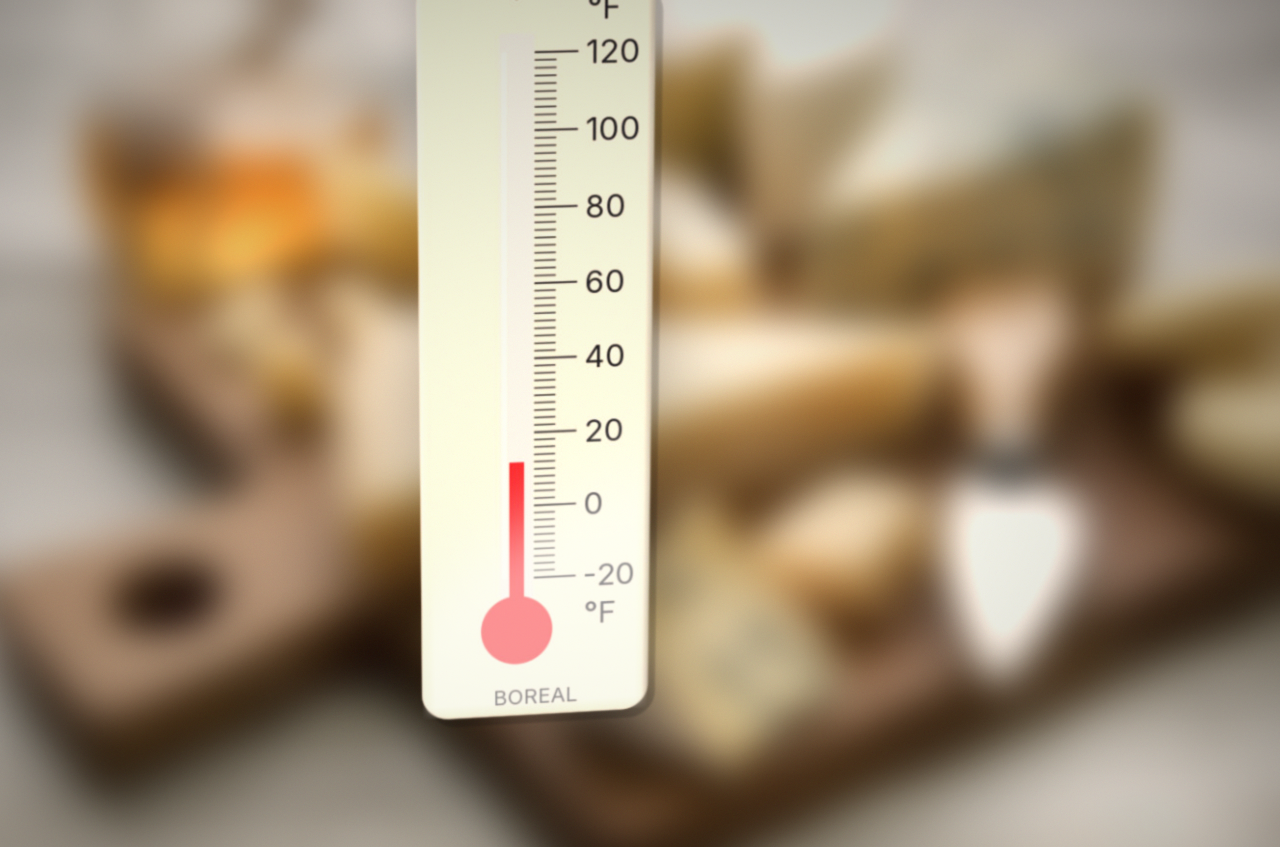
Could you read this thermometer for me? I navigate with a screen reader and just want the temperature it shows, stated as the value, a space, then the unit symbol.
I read 12 °F
